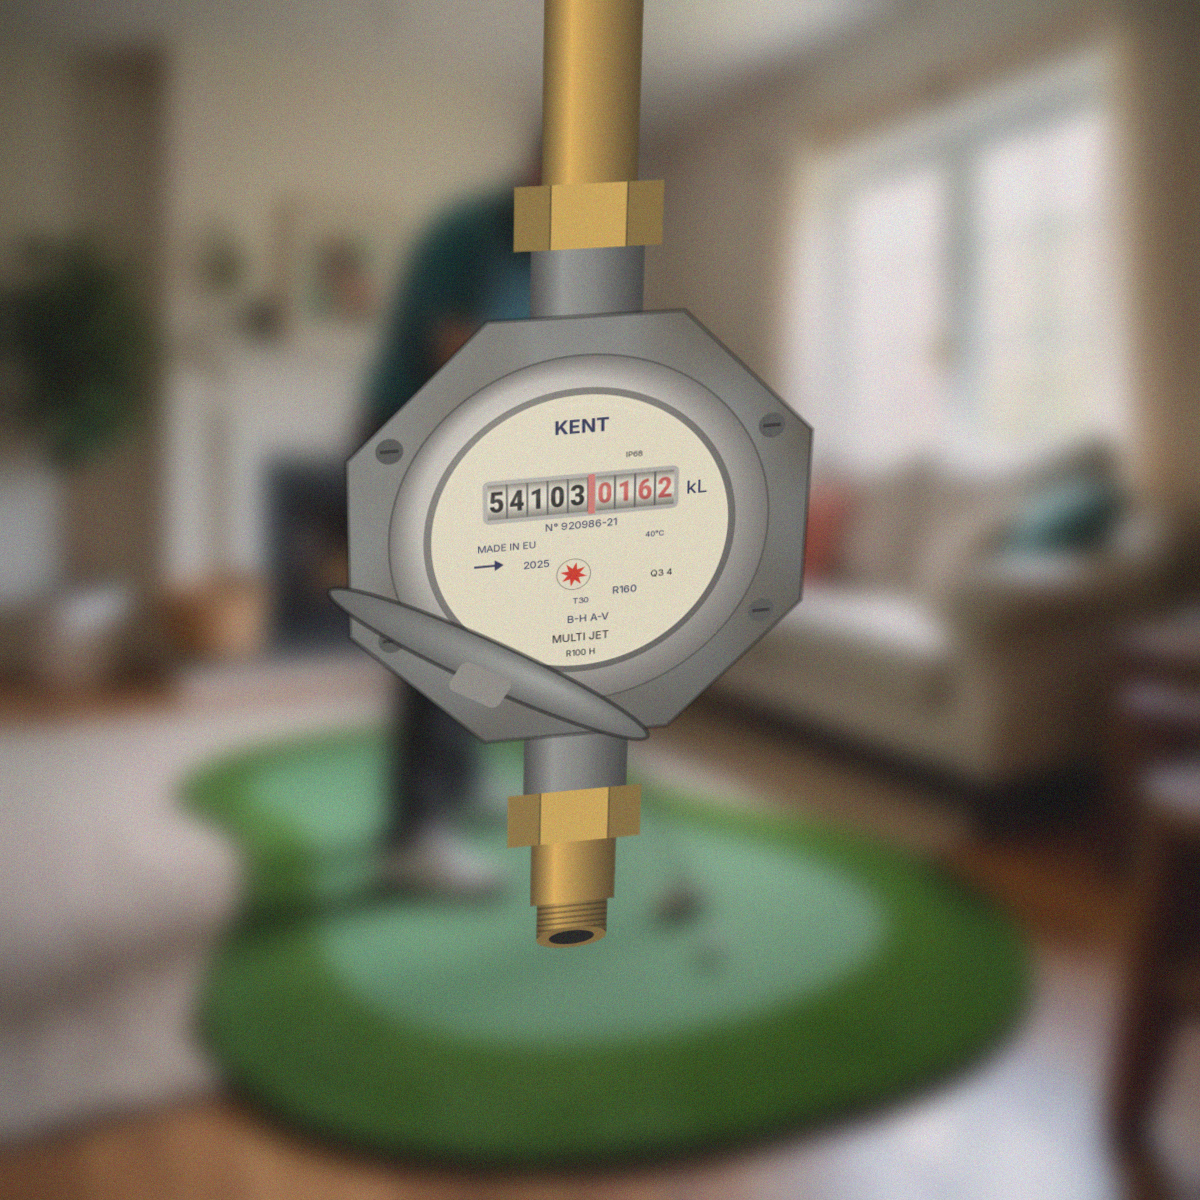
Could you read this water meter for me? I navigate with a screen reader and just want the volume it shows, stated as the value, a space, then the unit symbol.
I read 54103.0162 kL
